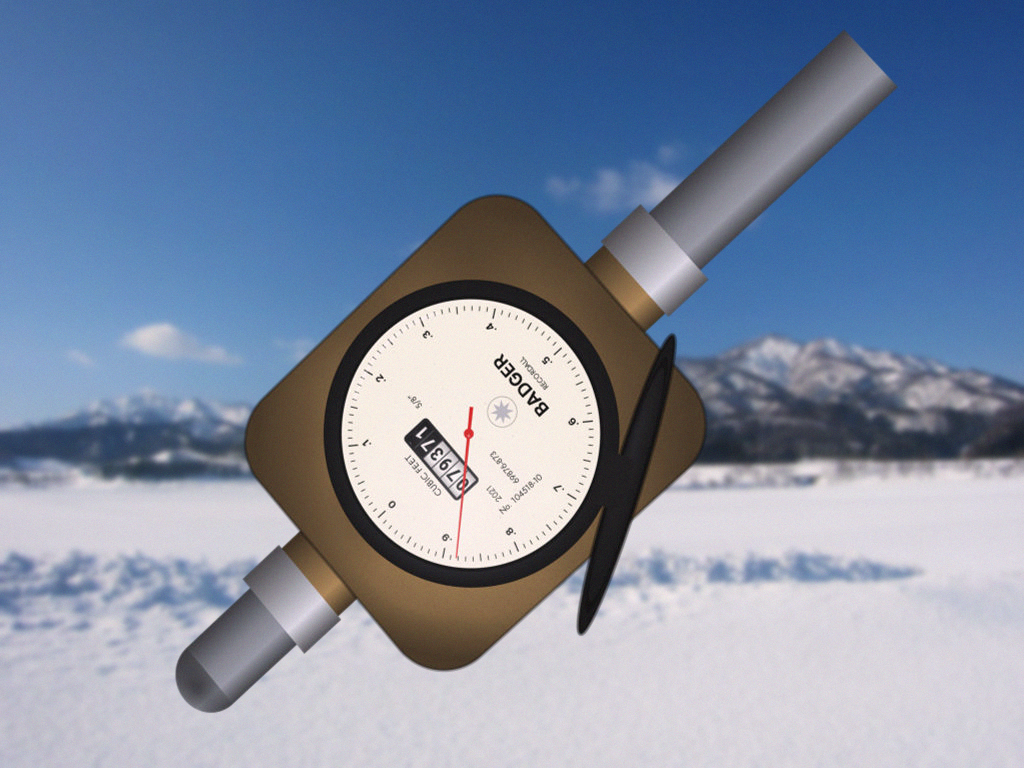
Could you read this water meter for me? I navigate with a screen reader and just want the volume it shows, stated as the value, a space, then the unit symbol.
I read 79370.88 ft³
